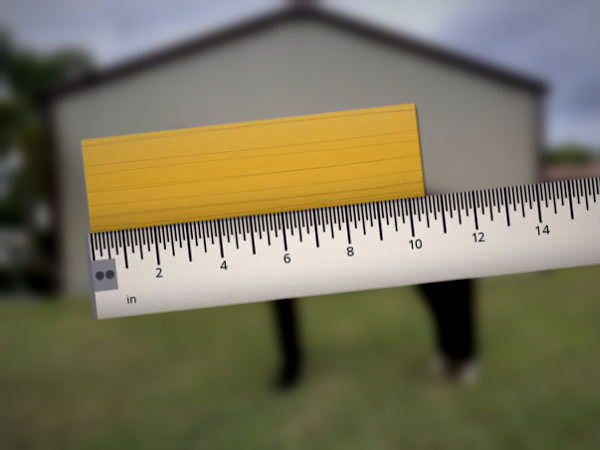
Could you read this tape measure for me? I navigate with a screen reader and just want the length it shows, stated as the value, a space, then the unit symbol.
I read 10.5 in
